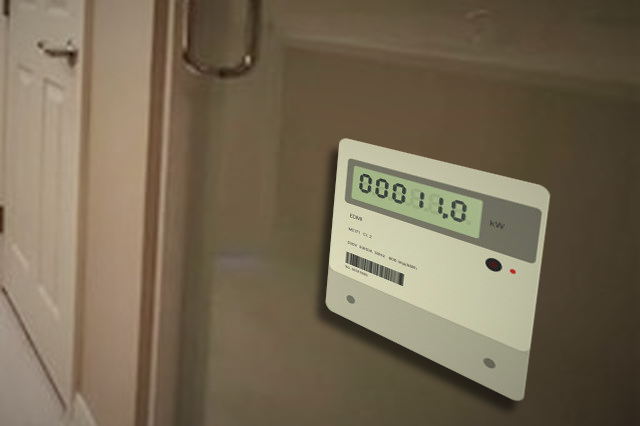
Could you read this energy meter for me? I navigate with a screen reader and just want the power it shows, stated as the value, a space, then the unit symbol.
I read 11.0 kW
